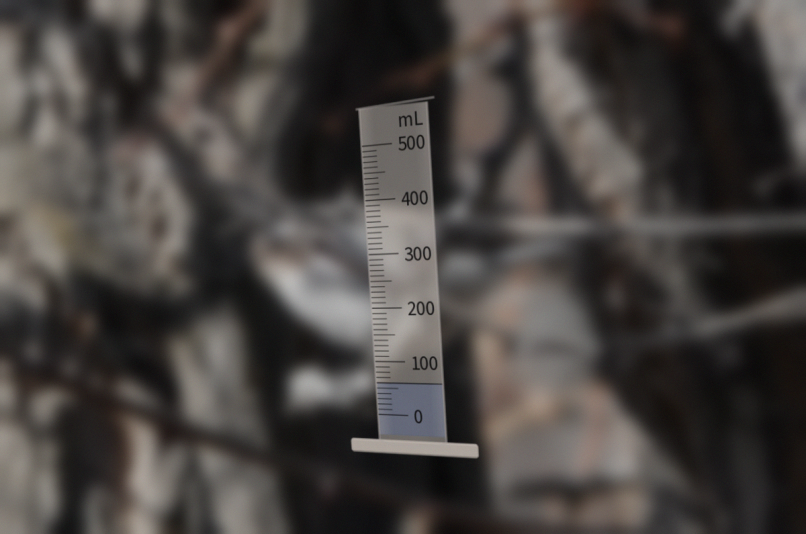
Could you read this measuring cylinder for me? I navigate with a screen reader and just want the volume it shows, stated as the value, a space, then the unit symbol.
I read 60 mL
